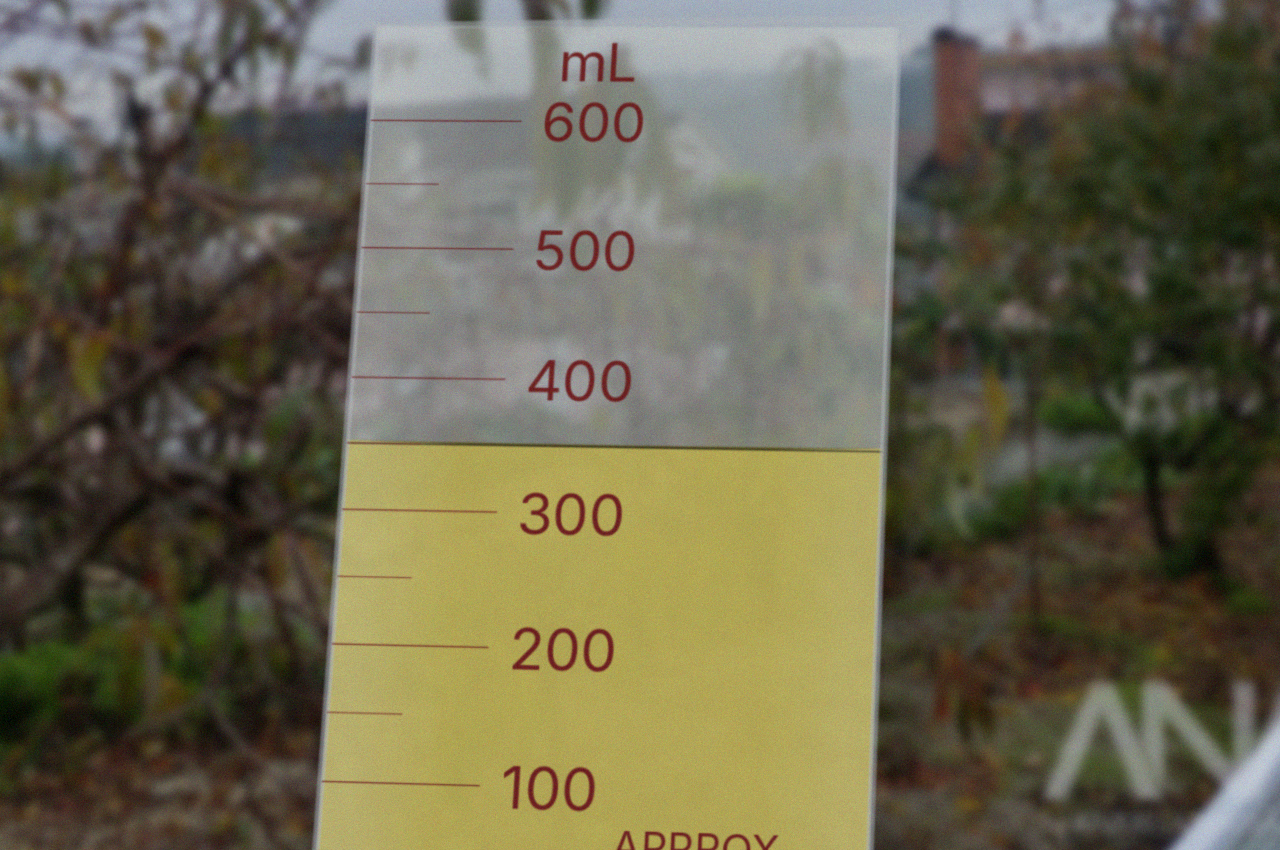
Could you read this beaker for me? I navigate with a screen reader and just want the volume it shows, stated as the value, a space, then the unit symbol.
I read 350 mL
